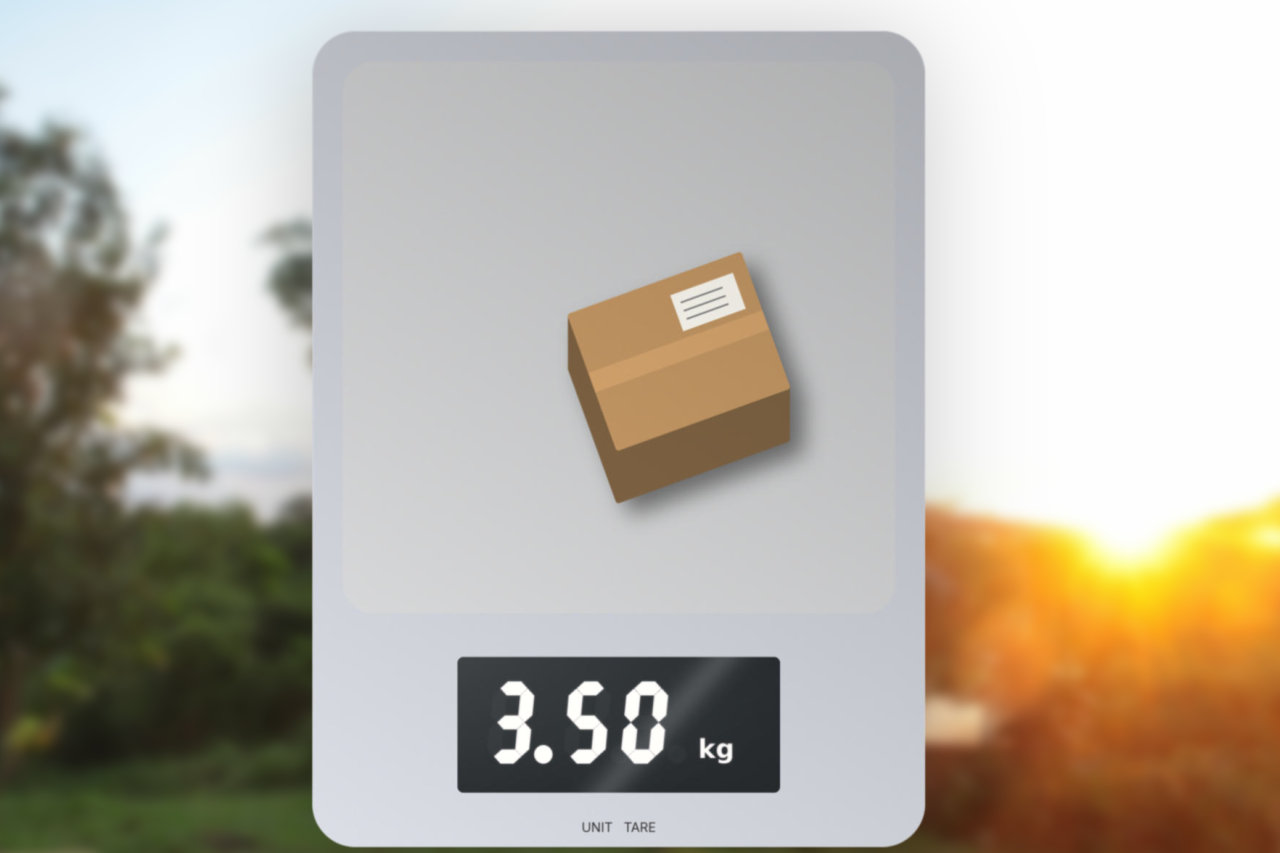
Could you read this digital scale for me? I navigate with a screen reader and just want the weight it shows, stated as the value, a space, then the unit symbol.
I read 3.50 kg
